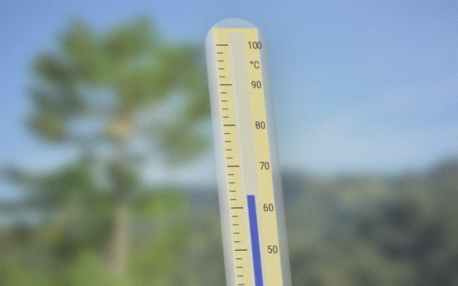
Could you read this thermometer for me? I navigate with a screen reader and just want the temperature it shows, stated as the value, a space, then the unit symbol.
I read 63 °C
